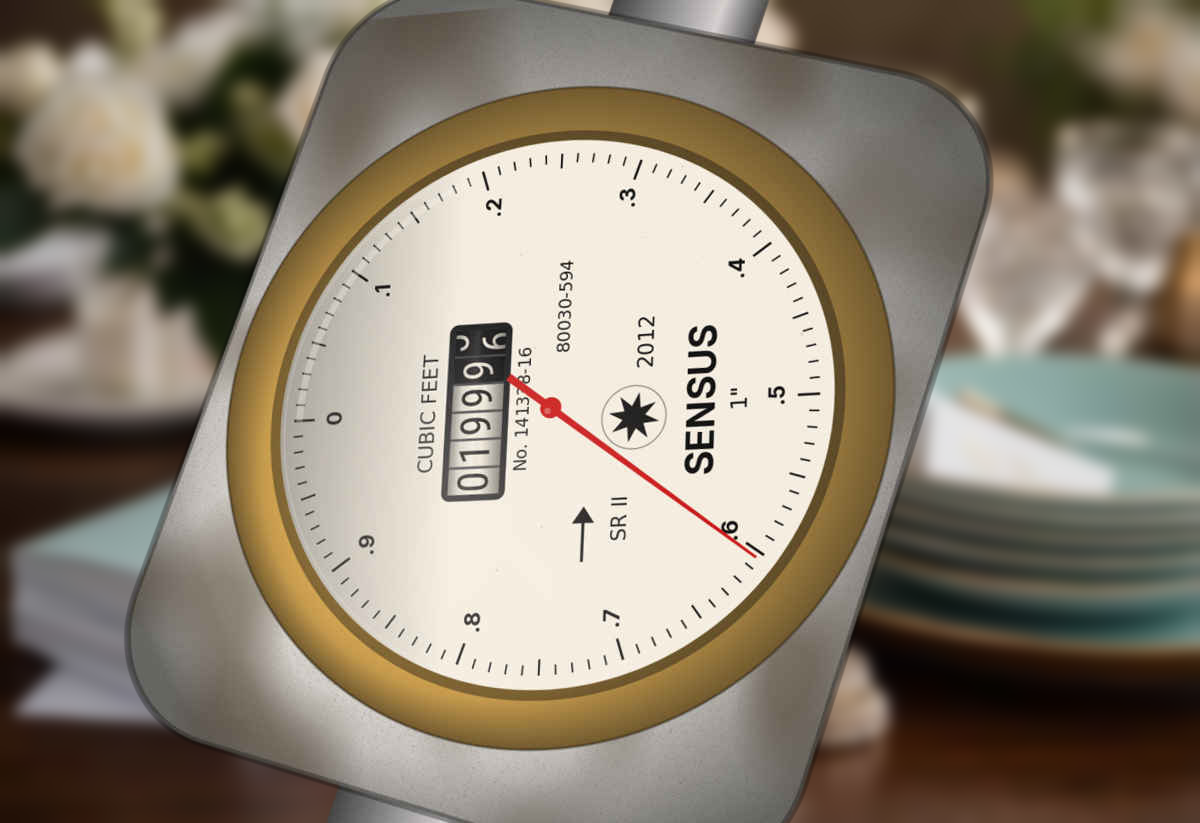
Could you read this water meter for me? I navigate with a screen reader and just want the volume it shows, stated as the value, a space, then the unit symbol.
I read 19995.60 ft³
